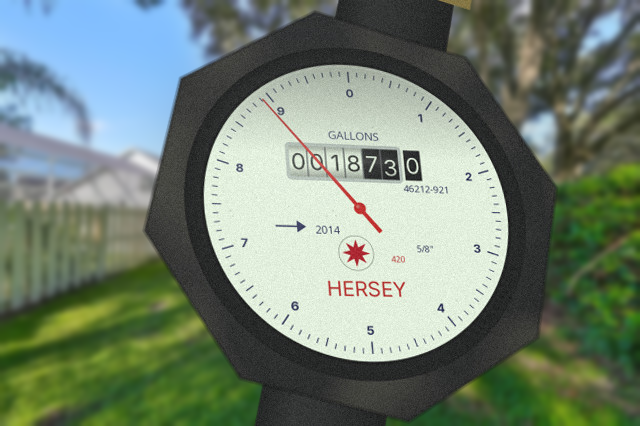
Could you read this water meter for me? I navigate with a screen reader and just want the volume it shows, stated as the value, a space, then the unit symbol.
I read 18728.9 gal
